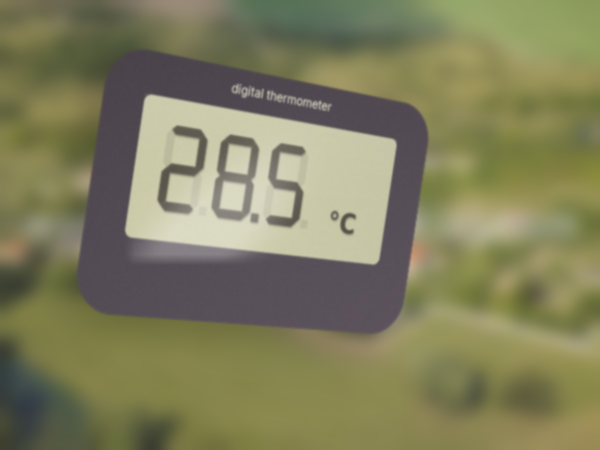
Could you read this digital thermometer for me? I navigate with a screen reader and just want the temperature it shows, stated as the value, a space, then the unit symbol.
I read 28.5 °C
